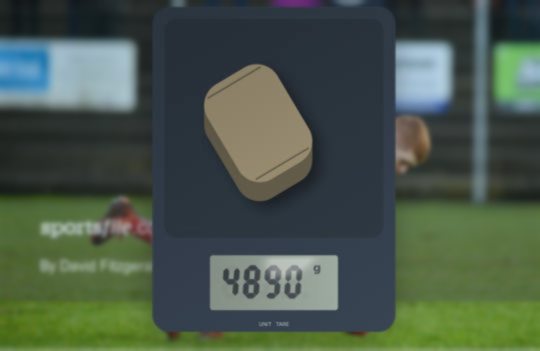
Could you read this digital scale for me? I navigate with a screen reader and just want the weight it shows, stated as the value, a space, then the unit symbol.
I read 4890 g
